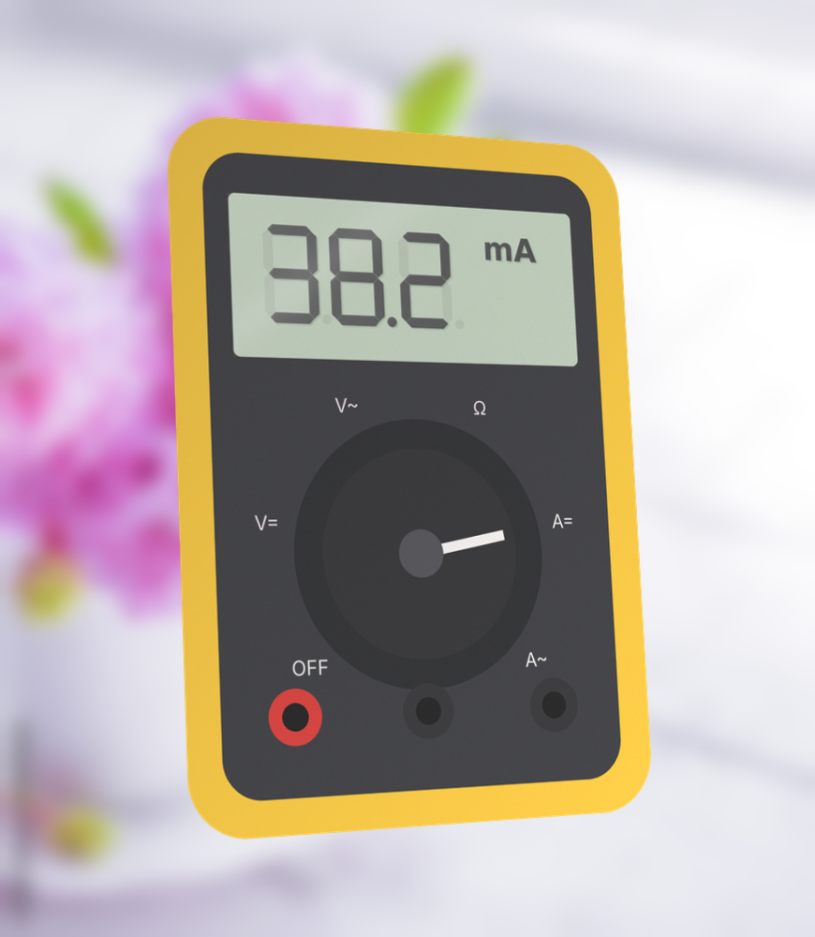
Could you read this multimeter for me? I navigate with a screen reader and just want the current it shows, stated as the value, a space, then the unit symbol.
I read 38.2 mA
